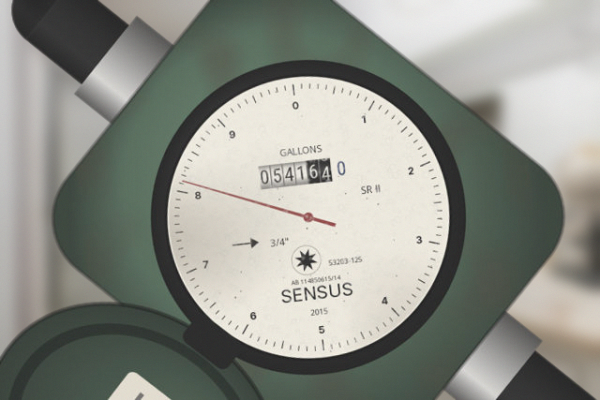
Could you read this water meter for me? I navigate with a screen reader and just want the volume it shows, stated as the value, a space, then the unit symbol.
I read 541638.1 gal
